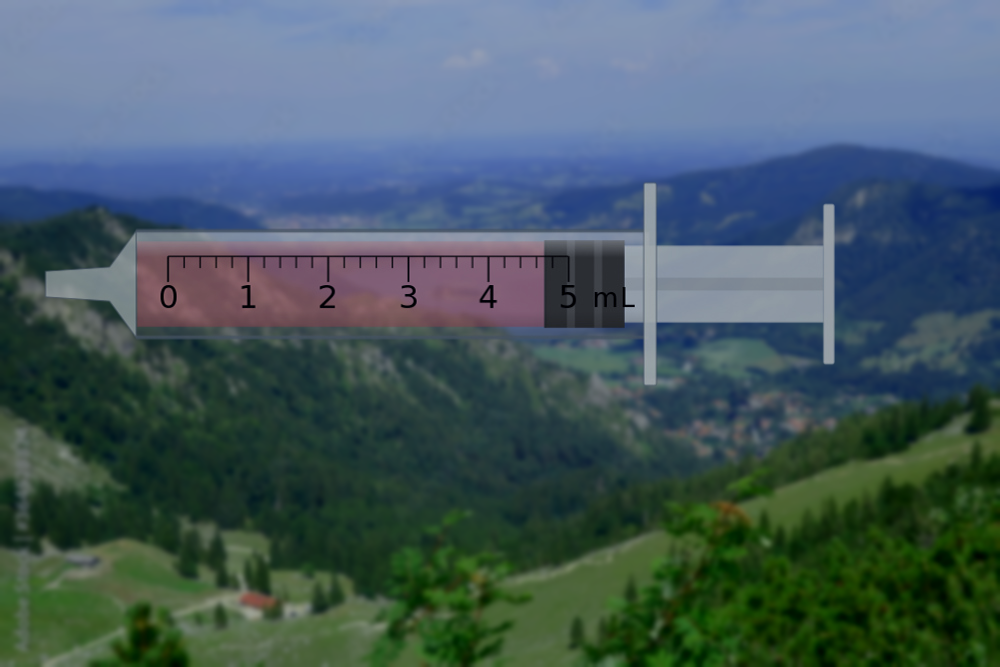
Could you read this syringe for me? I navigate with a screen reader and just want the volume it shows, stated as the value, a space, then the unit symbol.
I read 4.7 mL
